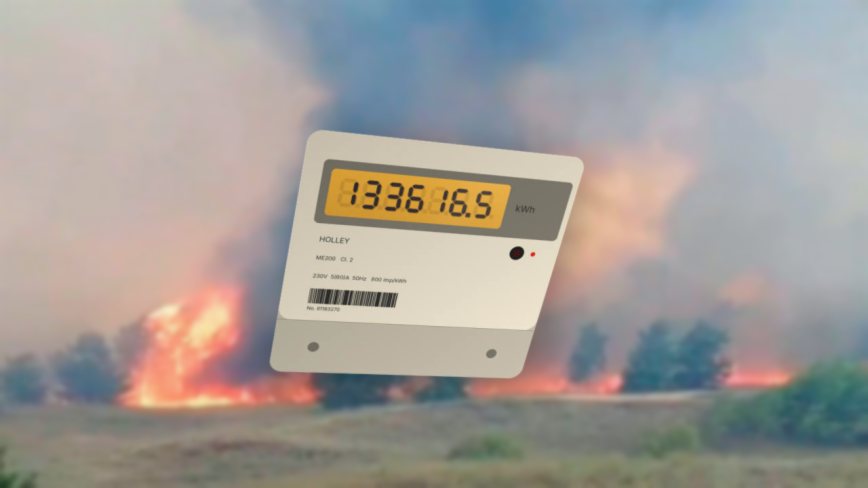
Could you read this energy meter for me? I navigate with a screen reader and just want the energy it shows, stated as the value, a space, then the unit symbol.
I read 133616.5 kWh
